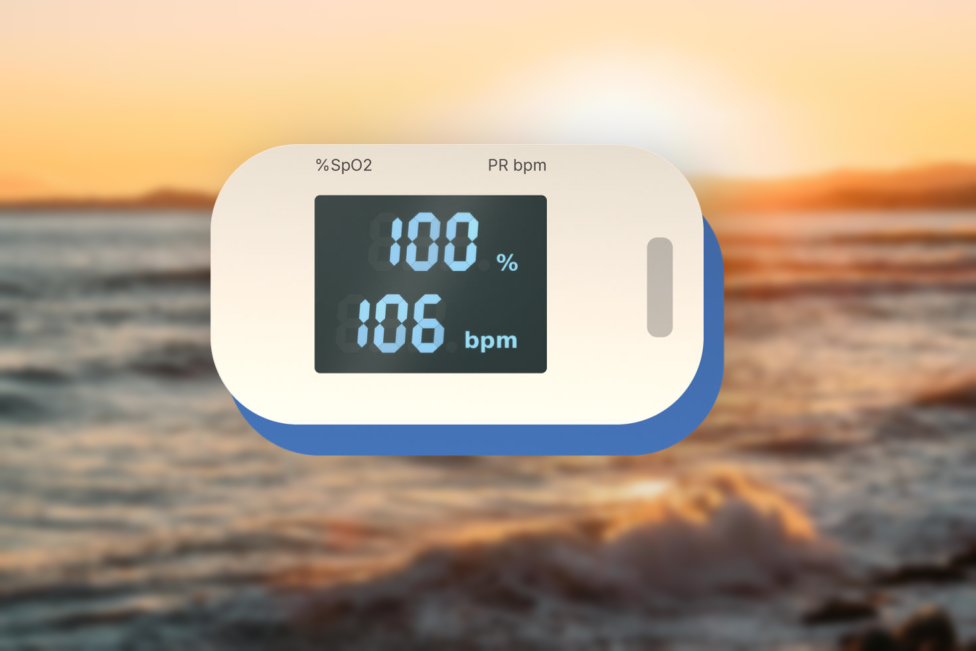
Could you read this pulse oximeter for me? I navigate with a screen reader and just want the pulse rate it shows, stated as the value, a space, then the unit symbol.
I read 106 bpm
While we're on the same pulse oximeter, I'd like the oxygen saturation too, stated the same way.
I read 100 %
